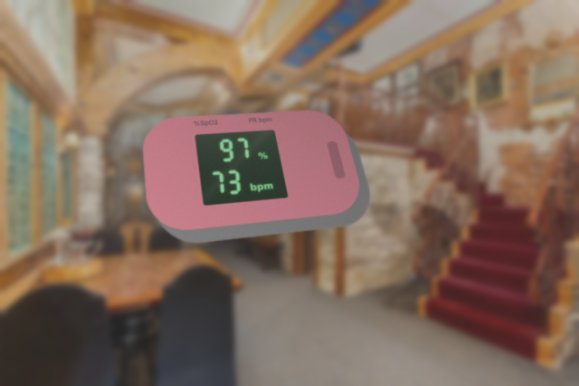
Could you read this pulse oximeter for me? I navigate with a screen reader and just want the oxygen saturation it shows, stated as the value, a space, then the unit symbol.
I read 97 %
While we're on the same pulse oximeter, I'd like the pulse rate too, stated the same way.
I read 73 bpm
